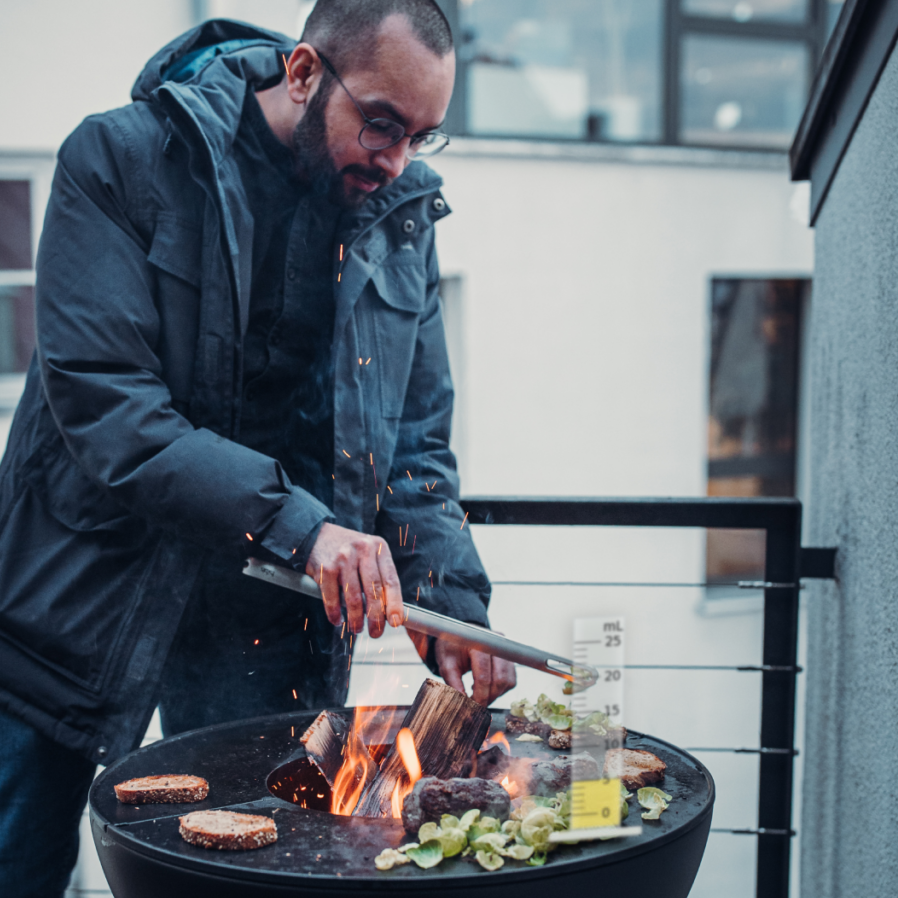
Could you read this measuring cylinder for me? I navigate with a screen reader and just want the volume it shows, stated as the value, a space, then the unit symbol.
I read 5 mL
